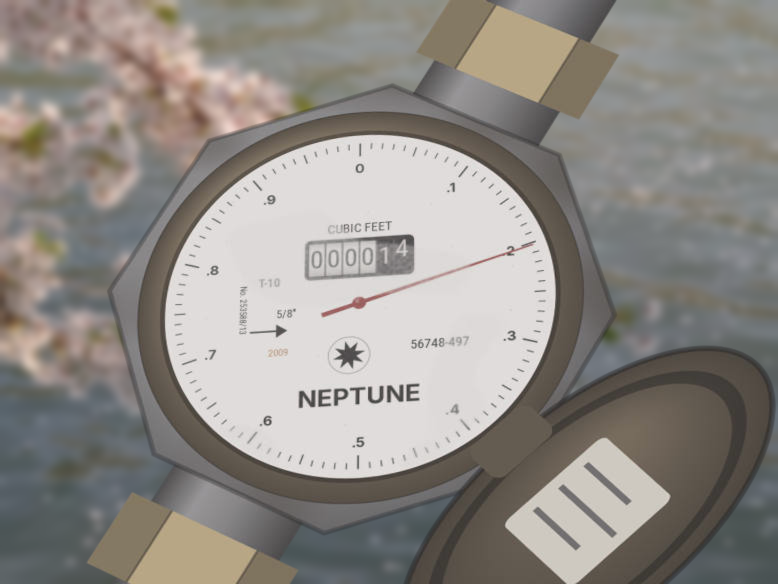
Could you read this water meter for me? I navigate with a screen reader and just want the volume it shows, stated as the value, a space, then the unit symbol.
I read 14.20 ft³
